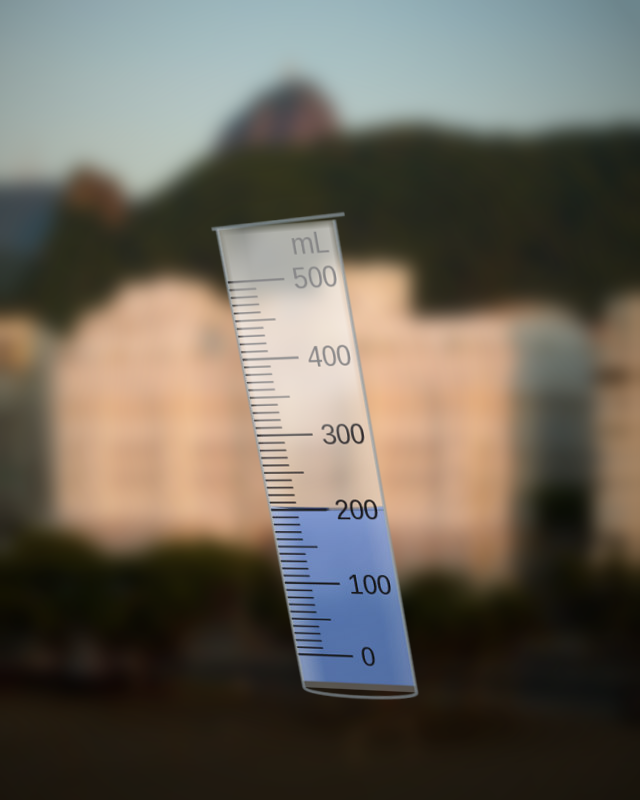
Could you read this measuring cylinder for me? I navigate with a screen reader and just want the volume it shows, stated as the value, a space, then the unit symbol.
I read 200 mL
